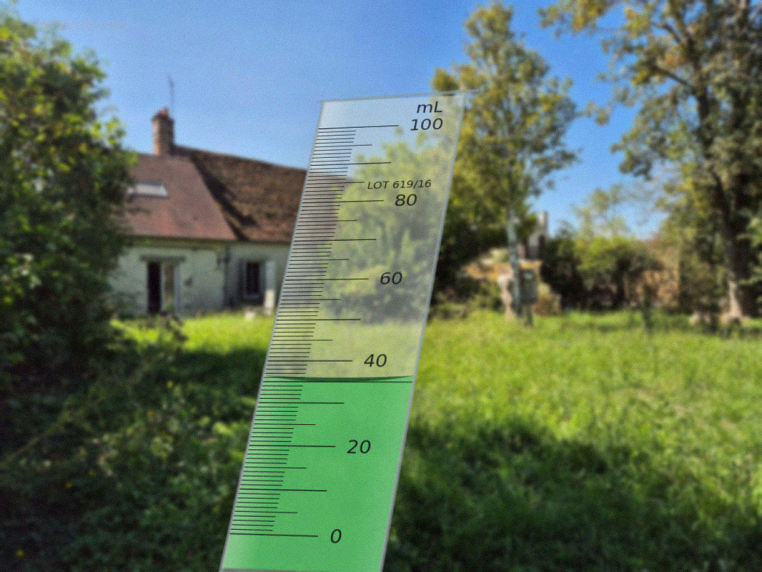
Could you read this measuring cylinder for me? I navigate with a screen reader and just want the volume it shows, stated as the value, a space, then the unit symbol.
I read 35 mL
